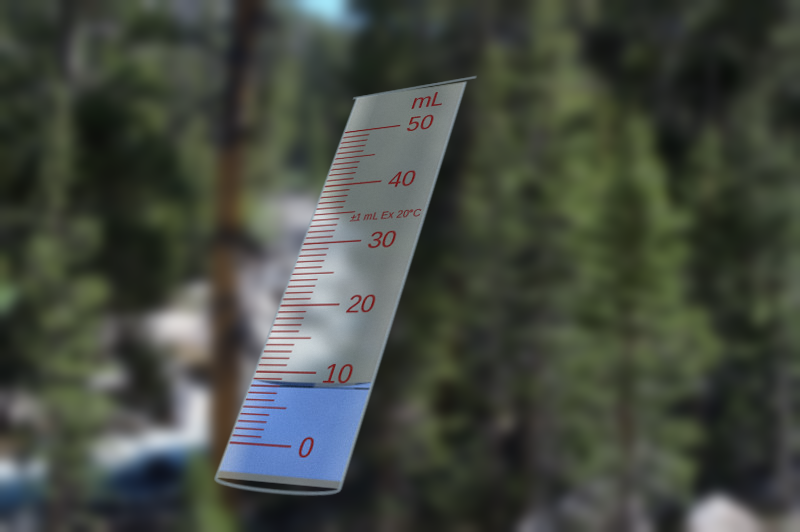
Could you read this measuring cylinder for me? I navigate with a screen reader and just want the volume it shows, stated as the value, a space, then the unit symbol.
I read 8 mL
